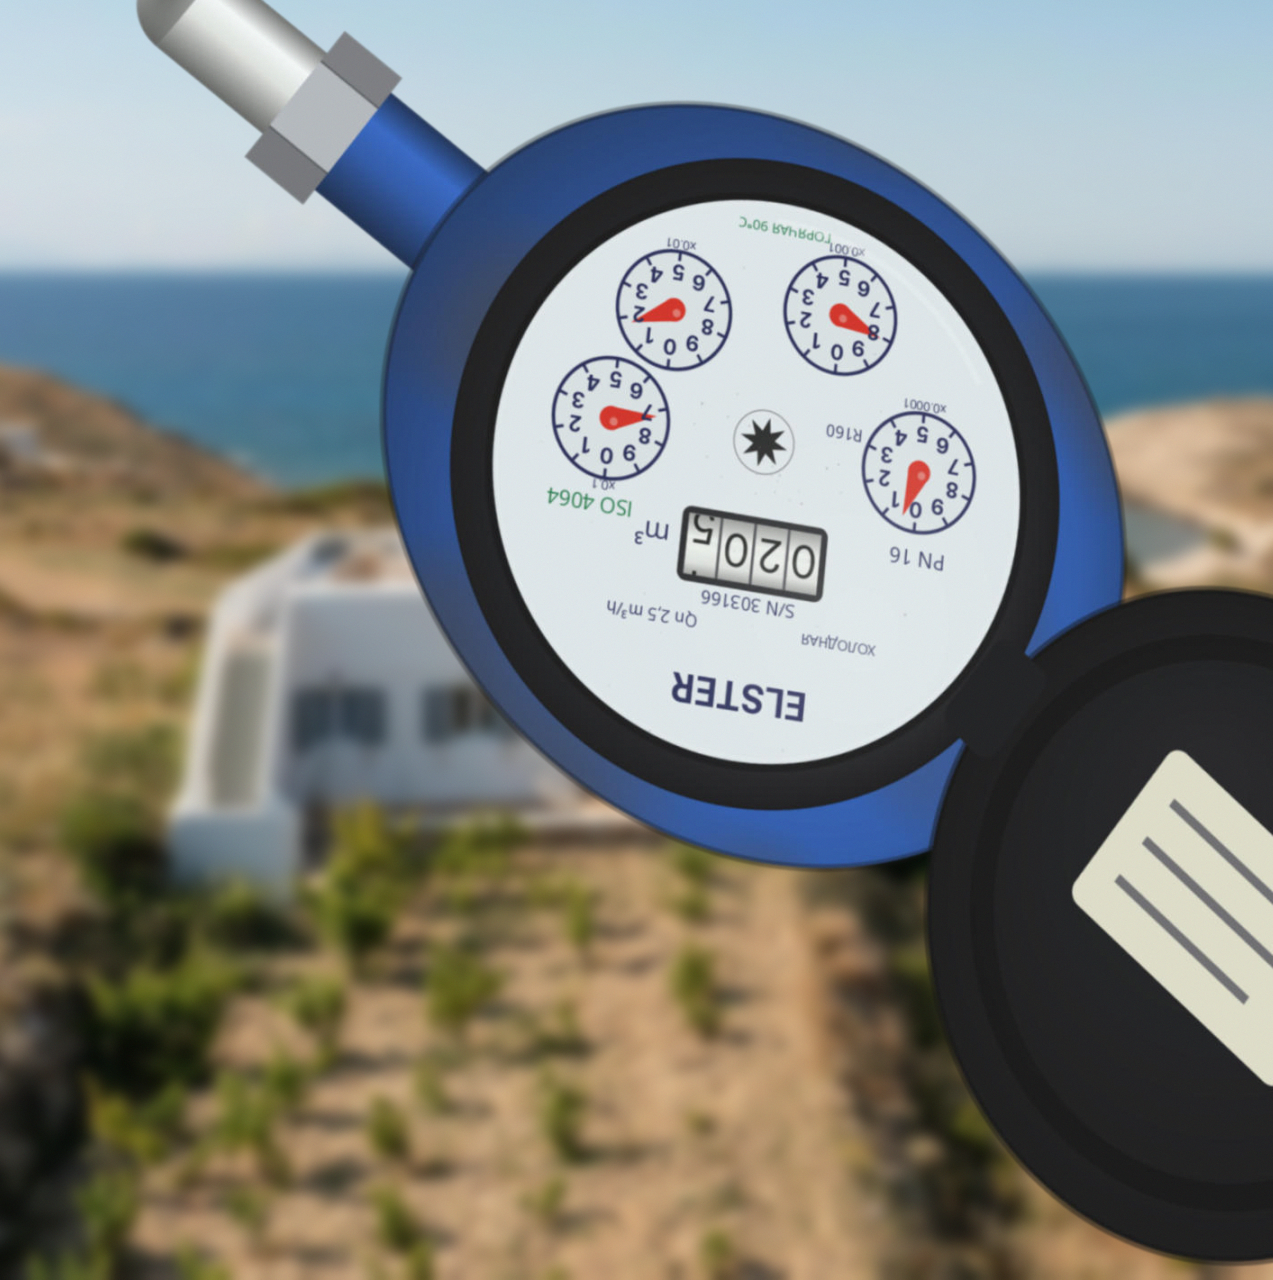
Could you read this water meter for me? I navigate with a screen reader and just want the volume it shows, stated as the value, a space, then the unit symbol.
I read 204.7180 m³
